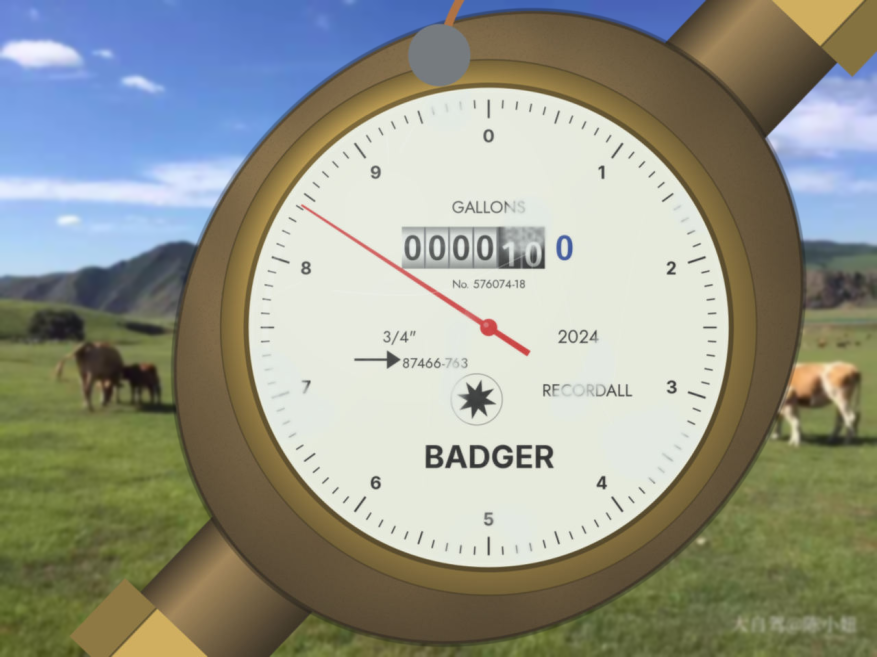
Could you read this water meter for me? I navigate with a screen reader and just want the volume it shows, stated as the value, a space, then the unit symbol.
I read 98.4 gal
